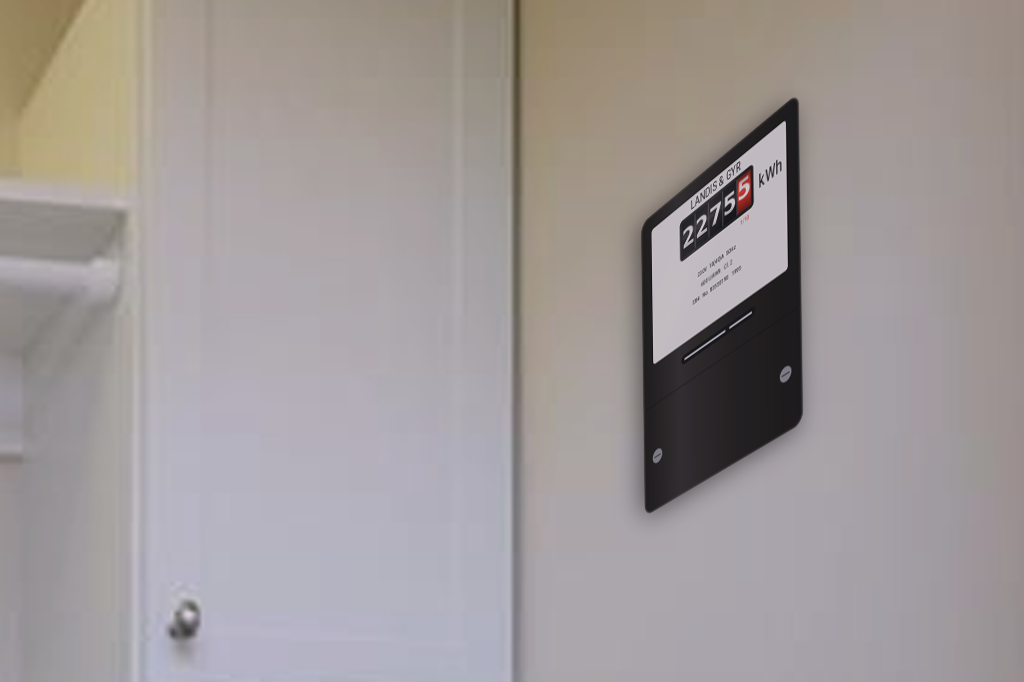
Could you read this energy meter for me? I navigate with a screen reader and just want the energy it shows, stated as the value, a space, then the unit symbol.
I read 2275.5 kWh
